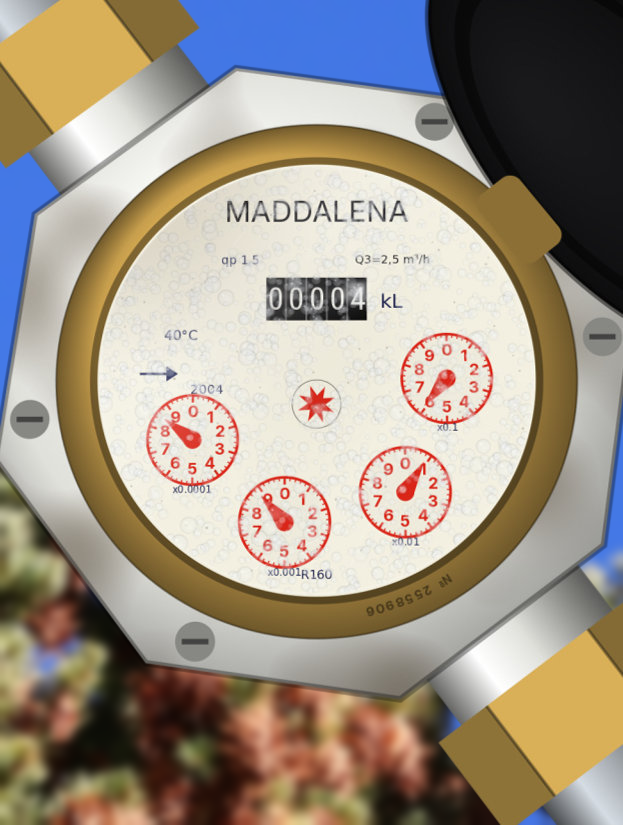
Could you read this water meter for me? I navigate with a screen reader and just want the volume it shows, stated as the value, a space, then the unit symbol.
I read 4.6088 kL
